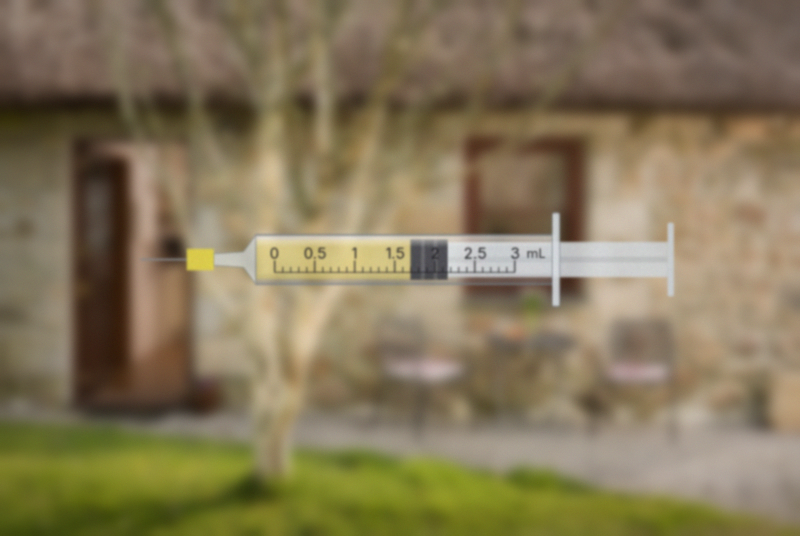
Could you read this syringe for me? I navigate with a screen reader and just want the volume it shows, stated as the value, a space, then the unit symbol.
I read 1.7 mL
